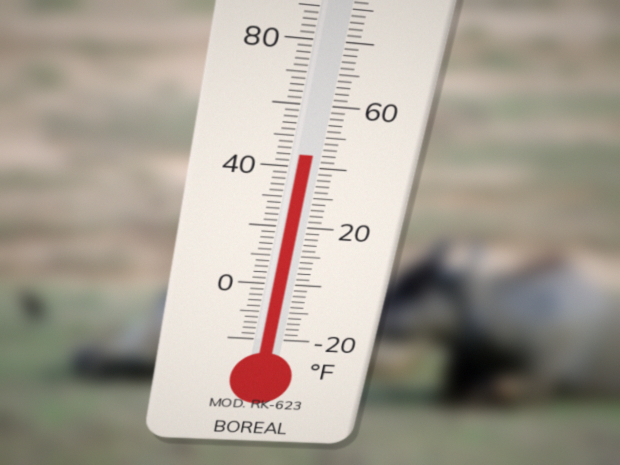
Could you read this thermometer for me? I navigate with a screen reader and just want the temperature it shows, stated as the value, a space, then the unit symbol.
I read 44 °F
